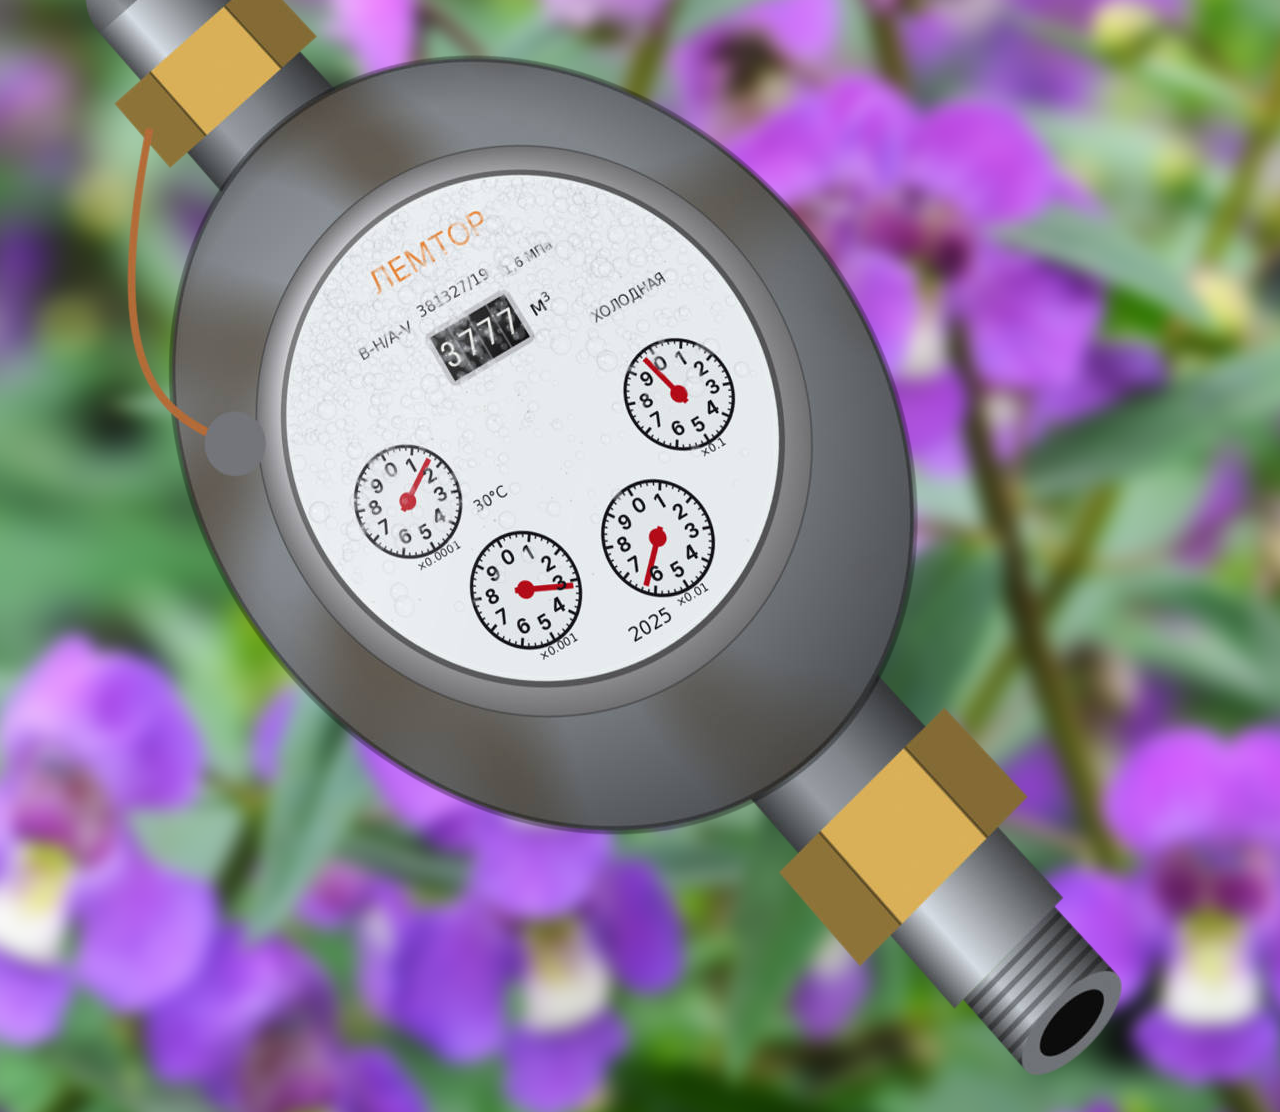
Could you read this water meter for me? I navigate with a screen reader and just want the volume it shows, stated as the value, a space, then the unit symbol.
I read 3776.9631 m³
